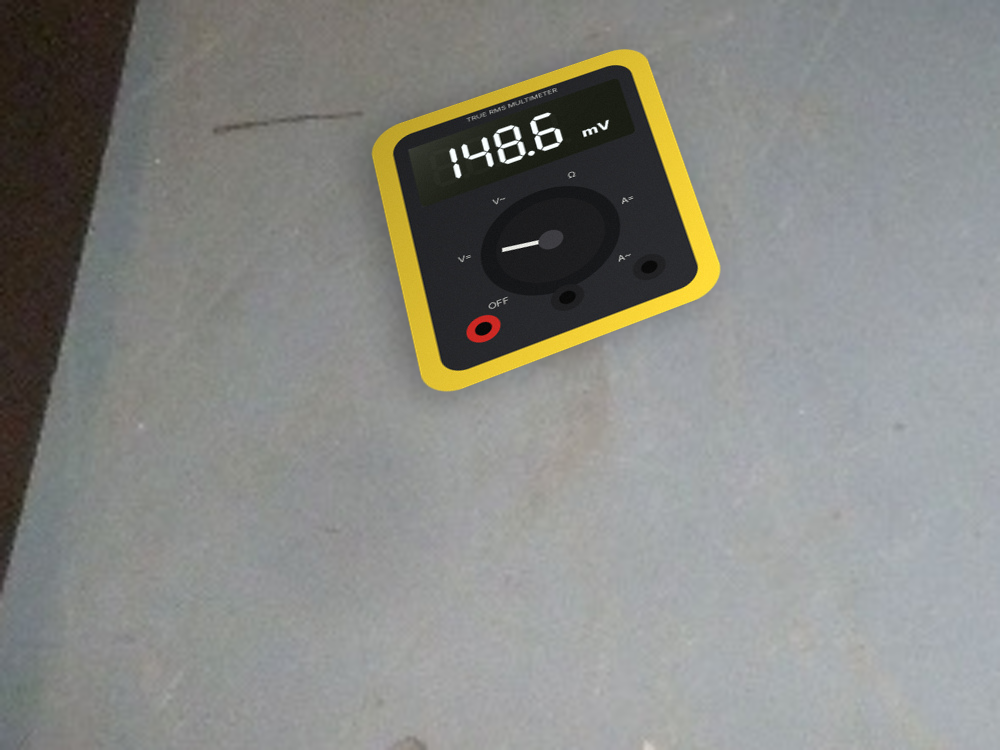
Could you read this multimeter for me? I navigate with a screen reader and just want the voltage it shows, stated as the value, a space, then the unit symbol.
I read 148.6 mV
